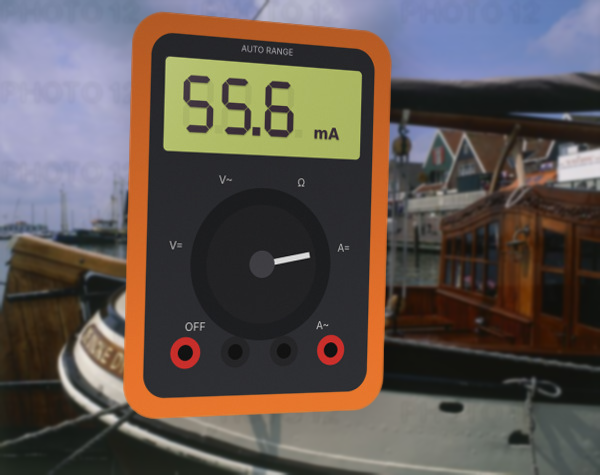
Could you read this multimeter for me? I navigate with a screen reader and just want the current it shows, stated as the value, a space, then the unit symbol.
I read 55.6 mA
